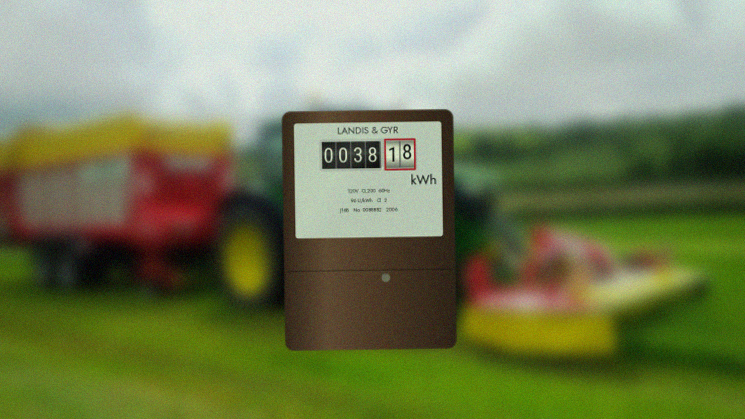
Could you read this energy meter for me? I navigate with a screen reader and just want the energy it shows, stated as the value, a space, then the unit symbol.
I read 38.18 kWh
